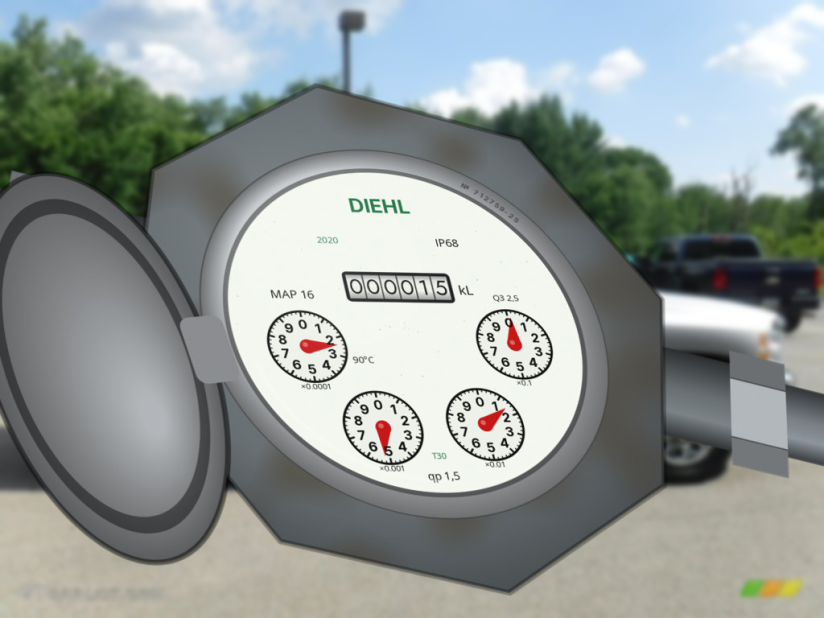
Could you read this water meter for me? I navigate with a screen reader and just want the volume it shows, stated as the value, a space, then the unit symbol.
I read 15.0152 kL
